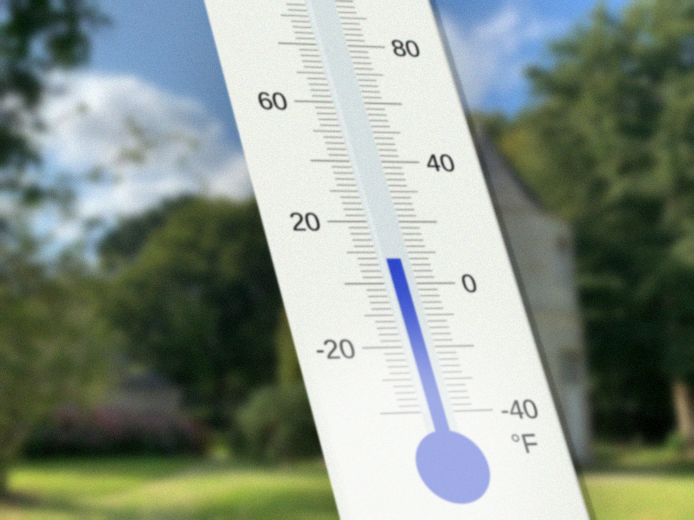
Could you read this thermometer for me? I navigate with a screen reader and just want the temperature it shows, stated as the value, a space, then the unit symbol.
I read 8 °F
